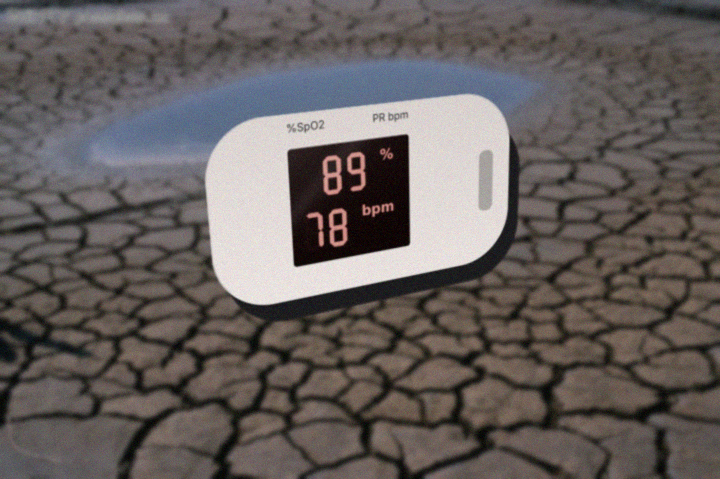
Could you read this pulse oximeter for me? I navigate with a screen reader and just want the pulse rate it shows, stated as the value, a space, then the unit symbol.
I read 78 bpm
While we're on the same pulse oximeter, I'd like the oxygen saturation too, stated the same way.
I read 89 %
